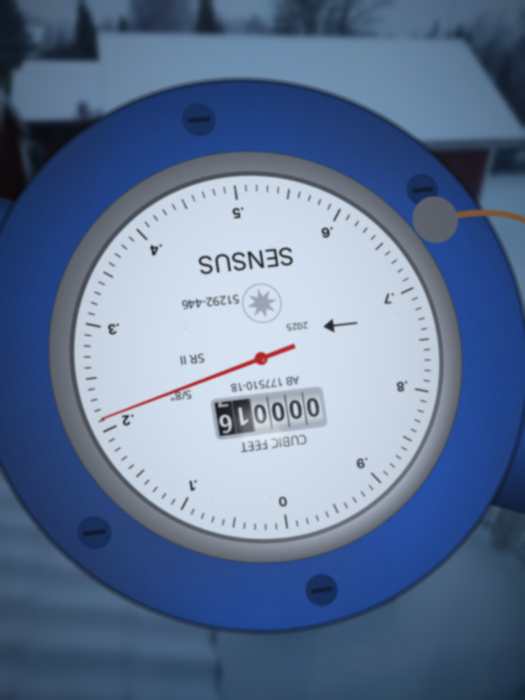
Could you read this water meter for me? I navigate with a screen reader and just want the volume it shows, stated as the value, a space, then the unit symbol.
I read 16.21 ft³
